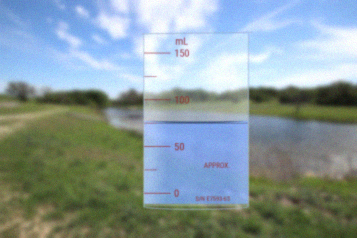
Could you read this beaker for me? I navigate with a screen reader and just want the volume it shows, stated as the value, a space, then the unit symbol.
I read 75 mL
